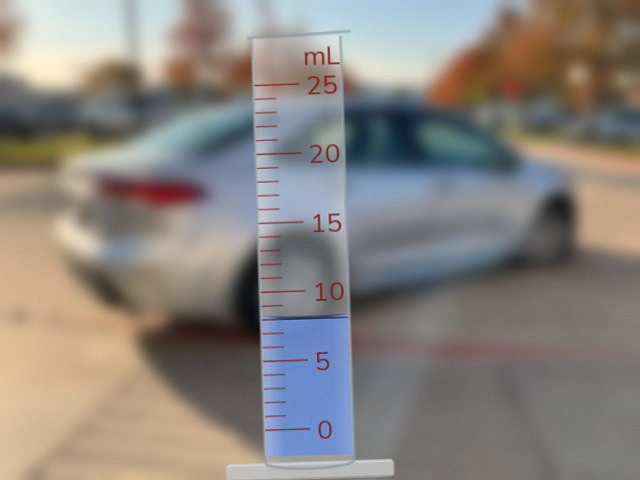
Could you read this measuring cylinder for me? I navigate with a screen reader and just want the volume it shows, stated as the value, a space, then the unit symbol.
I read 8 mL
